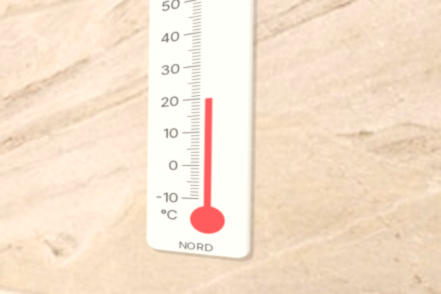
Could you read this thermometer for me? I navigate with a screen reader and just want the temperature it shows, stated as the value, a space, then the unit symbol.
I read 20 °C
